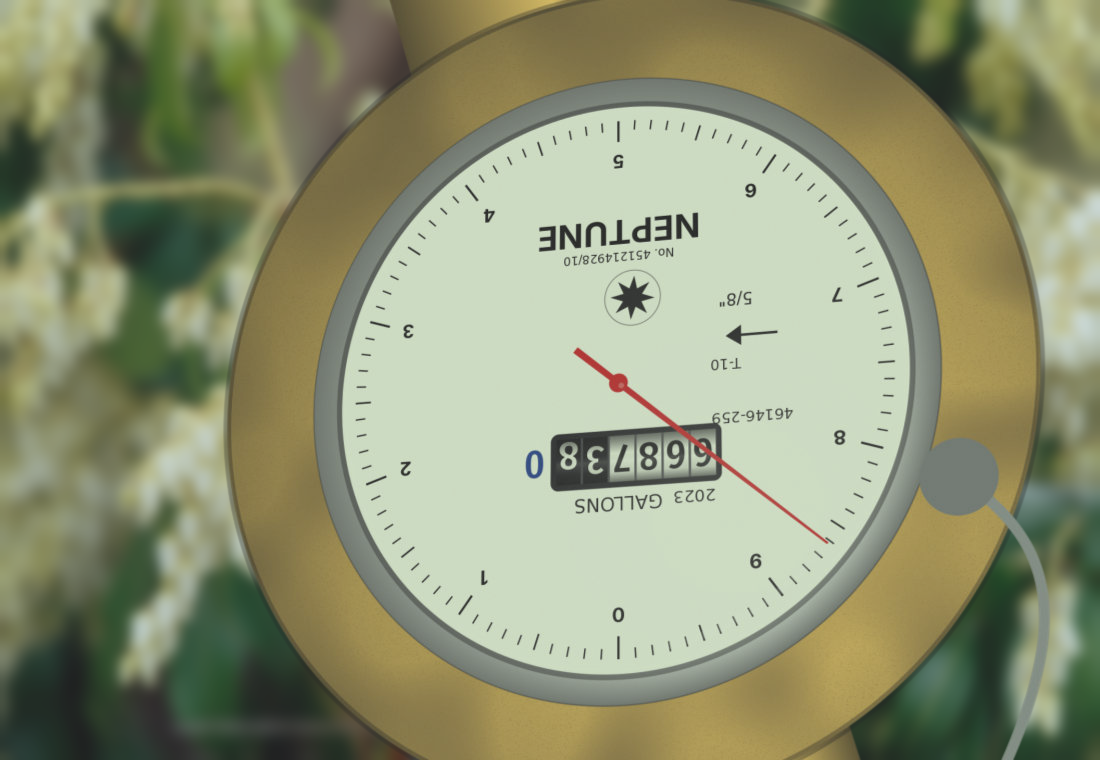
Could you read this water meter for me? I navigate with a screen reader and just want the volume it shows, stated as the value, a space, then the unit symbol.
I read 6687378.6 gal
